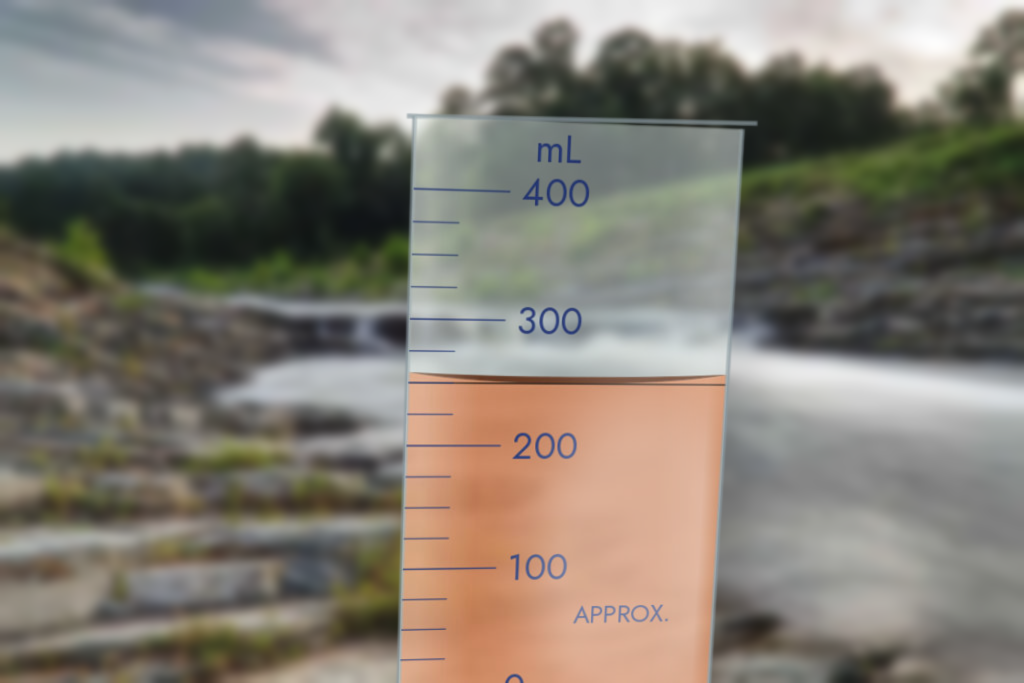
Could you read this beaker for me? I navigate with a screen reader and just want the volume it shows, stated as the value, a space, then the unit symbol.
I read 250 mL
